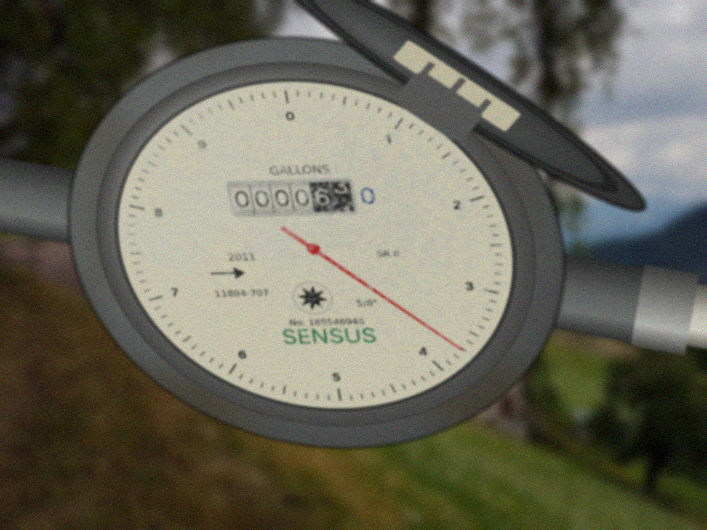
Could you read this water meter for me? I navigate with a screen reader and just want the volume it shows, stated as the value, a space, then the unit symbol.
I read 633.7 gal
